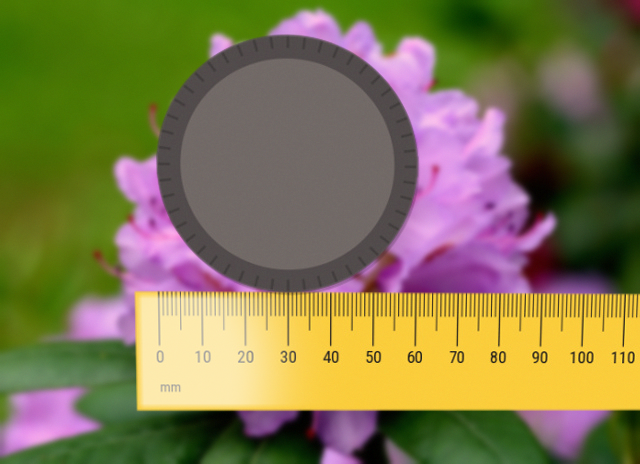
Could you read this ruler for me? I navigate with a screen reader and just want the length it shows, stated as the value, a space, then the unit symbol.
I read 60 mm
